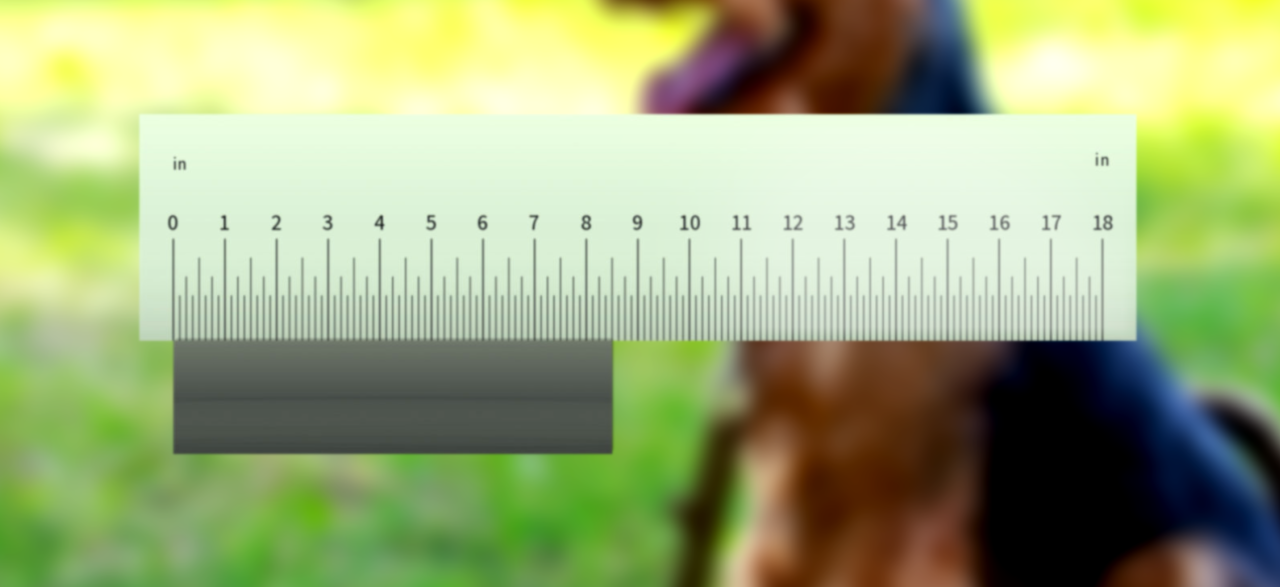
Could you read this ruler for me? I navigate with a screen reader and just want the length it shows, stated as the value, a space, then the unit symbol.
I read 8.5 in
